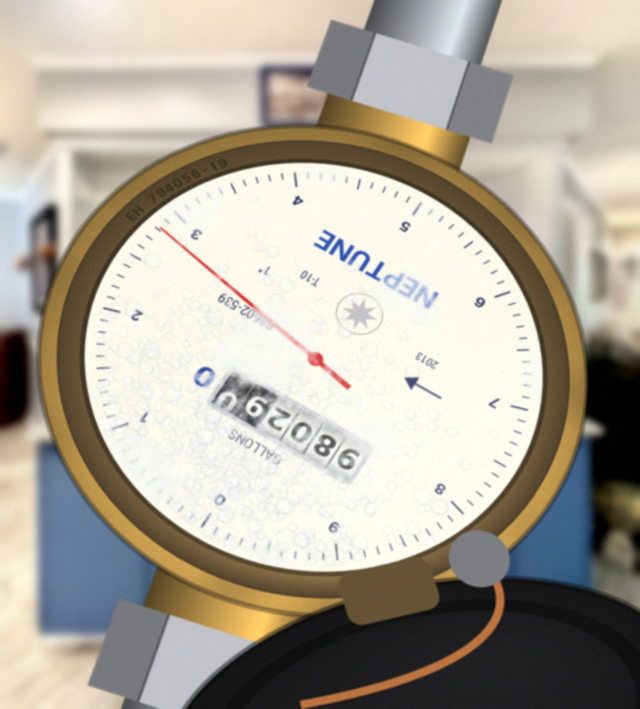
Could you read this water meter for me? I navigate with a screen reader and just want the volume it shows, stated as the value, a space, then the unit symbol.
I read 9802902.8 gal
